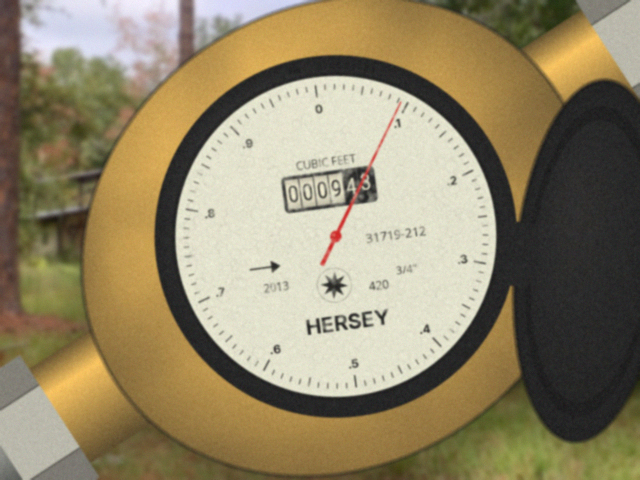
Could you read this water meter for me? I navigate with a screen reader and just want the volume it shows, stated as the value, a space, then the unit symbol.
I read 943.09 ft³
